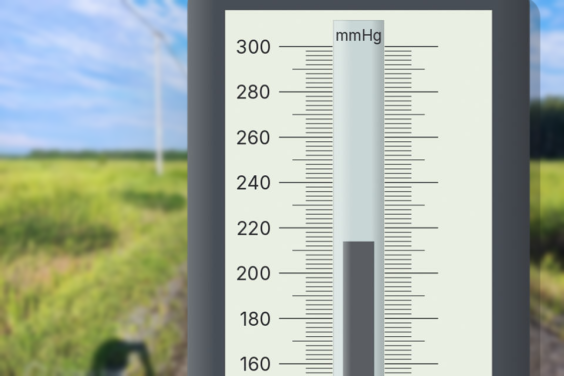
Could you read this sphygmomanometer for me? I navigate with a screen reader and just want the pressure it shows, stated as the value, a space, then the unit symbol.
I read 214 mmHg
